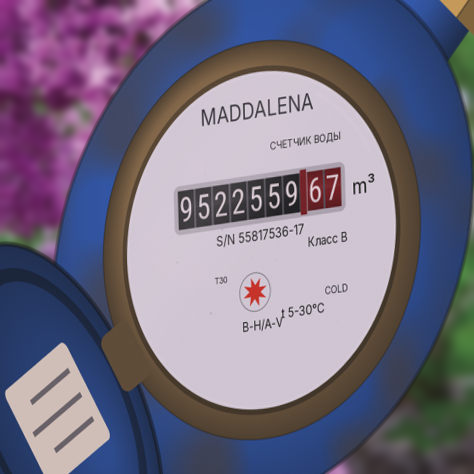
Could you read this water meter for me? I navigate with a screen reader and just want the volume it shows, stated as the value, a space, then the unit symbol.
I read 9522559.67 m³
